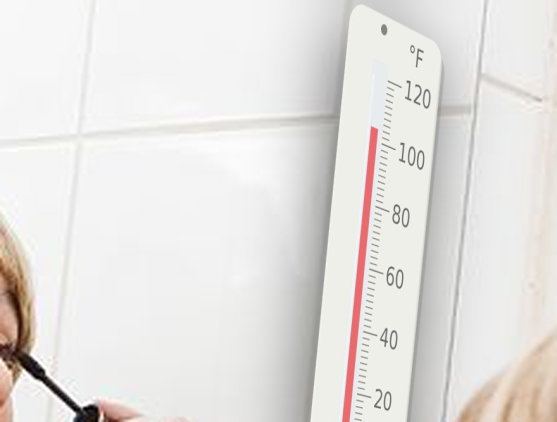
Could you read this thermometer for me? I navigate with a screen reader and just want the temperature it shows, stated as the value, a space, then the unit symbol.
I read 104 °F
